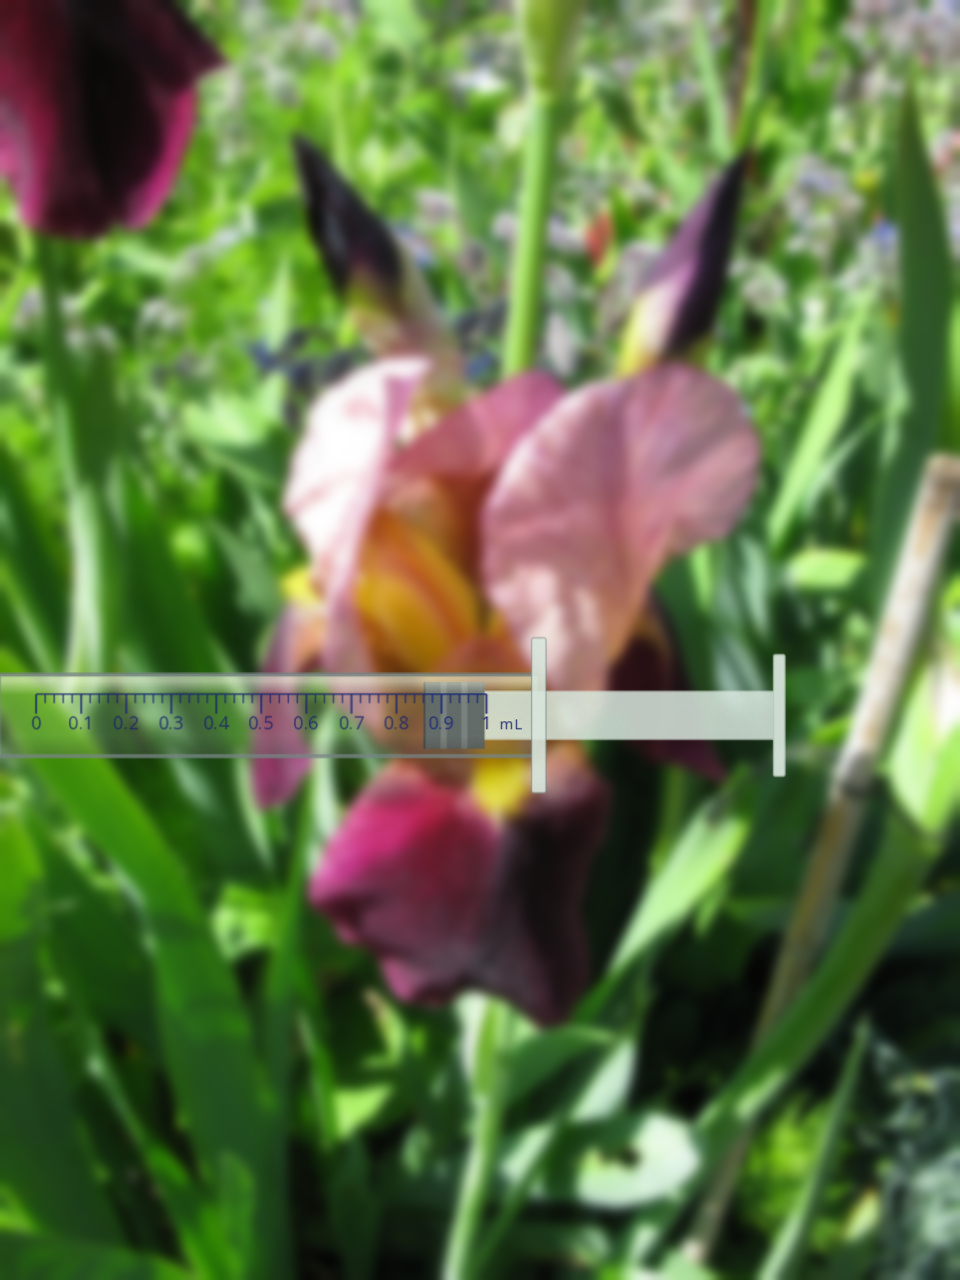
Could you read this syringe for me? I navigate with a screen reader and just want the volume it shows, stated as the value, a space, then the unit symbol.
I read 0.86 mL
